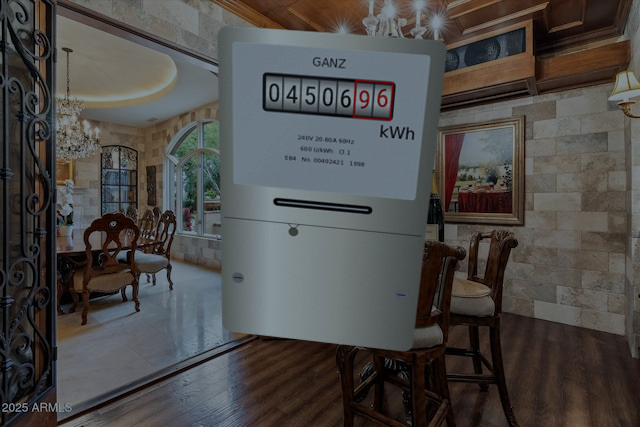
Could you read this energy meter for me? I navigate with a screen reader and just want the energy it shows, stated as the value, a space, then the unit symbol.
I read 4506.96 kWh
